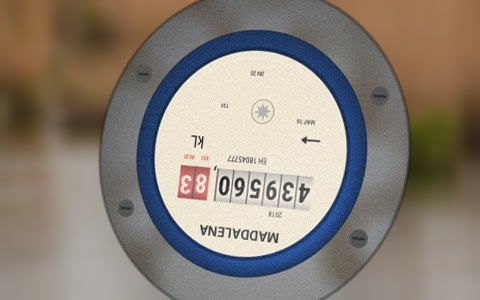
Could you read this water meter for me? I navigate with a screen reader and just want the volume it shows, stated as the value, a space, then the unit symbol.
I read 439560.83 kL
